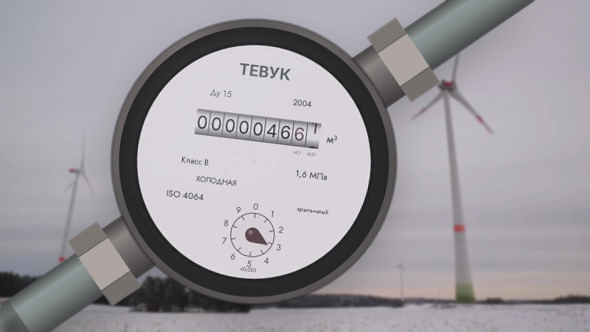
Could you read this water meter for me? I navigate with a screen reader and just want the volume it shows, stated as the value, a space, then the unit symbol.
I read 46.613 m³
